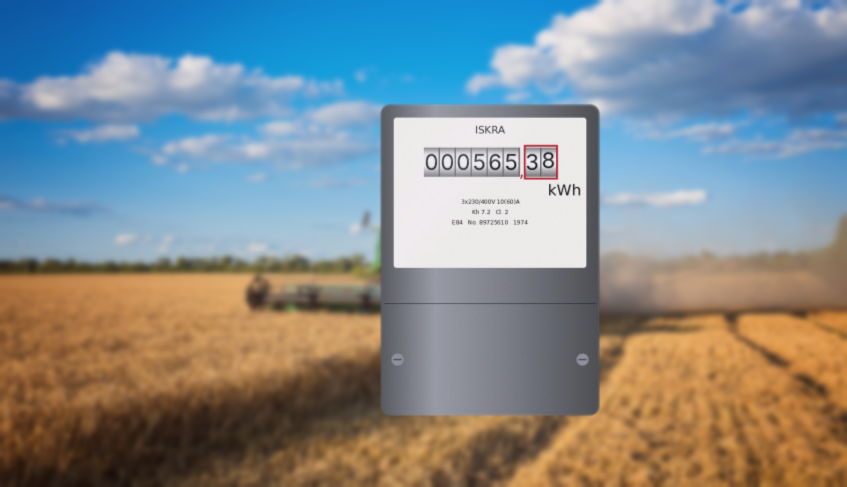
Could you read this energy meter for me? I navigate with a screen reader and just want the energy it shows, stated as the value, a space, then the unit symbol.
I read 565.38 kWh
